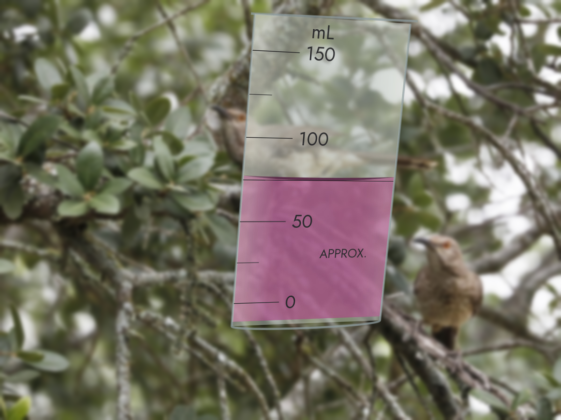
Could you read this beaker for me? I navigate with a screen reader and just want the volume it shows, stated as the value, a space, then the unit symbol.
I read 75 mL
